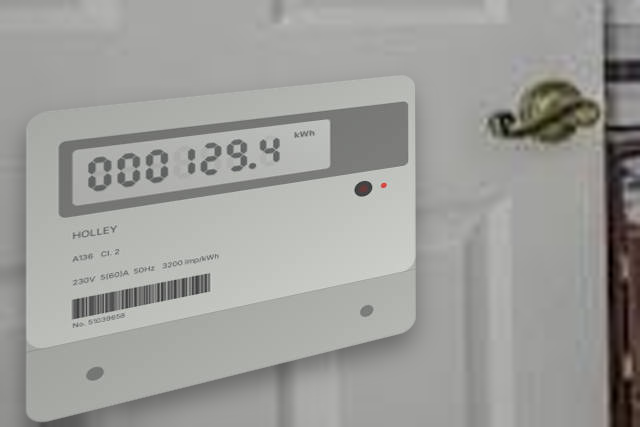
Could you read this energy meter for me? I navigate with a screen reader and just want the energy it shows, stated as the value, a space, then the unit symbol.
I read 129.4 kWh
